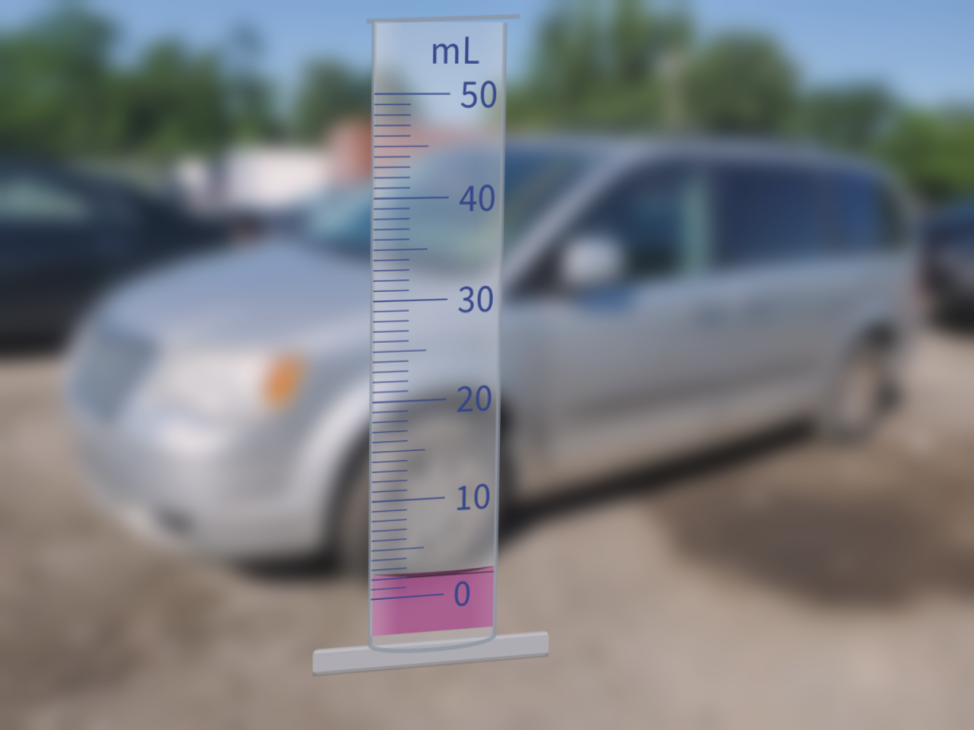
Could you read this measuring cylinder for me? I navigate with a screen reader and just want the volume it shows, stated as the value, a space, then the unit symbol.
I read 2 mL
